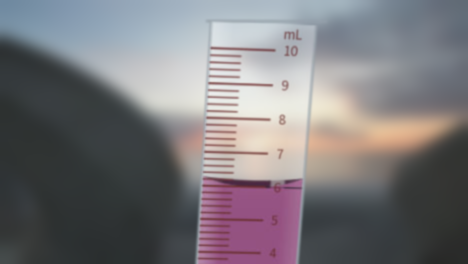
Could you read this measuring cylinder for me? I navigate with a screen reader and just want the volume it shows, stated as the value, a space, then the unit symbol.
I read 6 mL
